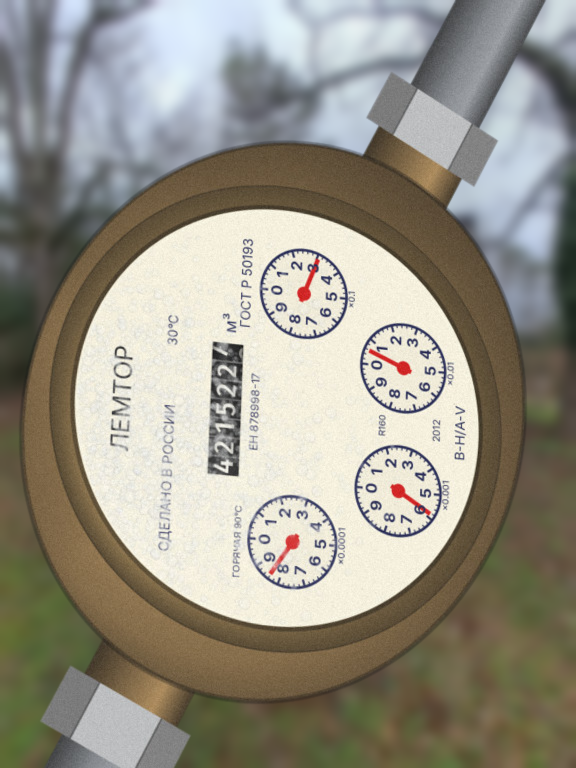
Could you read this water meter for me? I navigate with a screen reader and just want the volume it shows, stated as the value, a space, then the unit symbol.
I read 4215227.3058 m³
